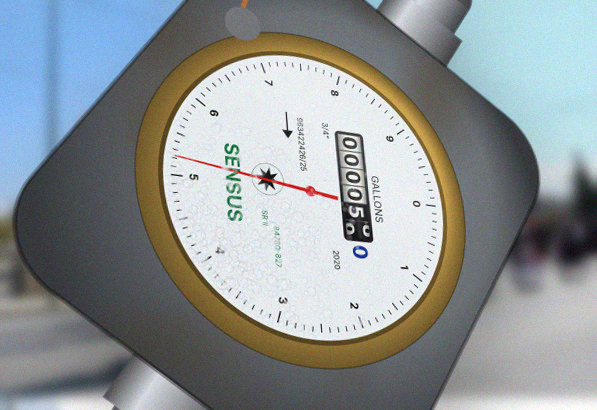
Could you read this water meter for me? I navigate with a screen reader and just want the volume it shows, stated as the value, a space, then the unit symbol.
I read 585.2 gal
